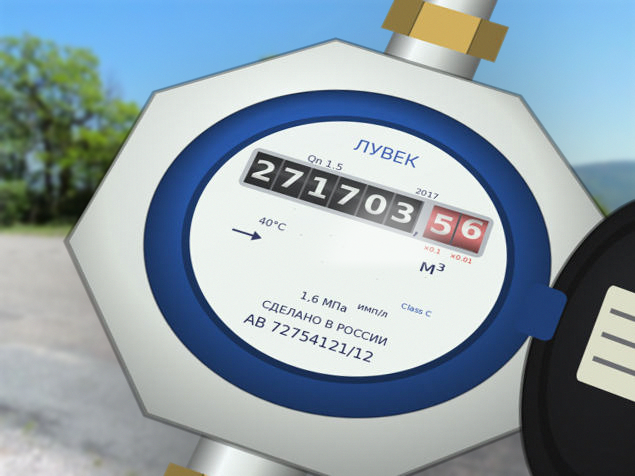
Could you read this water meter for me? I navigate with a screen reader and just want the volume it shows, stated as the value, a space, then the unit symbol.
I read 271703.56 m³
